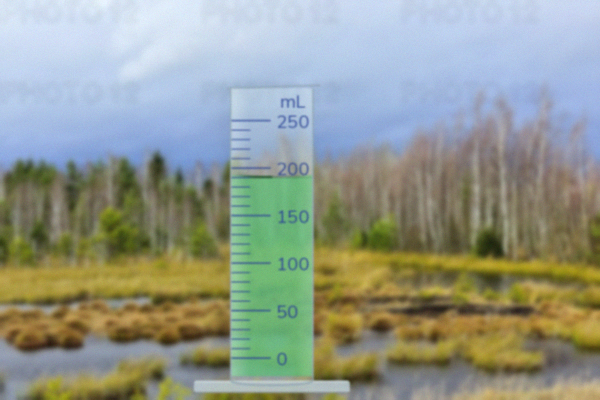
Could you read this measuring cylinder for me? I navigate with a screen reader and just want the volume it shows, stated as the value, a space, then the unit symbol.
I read 190 mL
